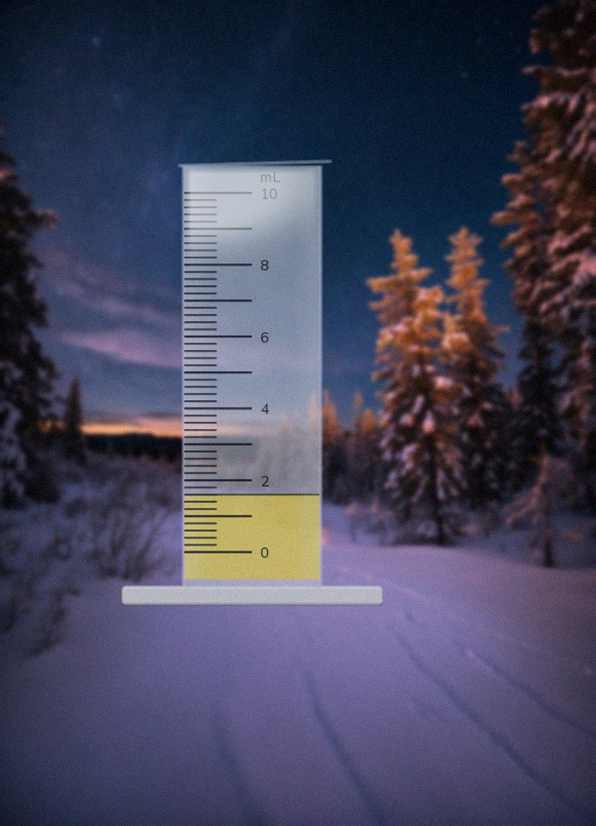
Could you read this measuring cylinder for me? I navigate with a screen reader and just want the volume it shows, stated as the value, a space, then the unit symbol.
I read 1.6 mL
